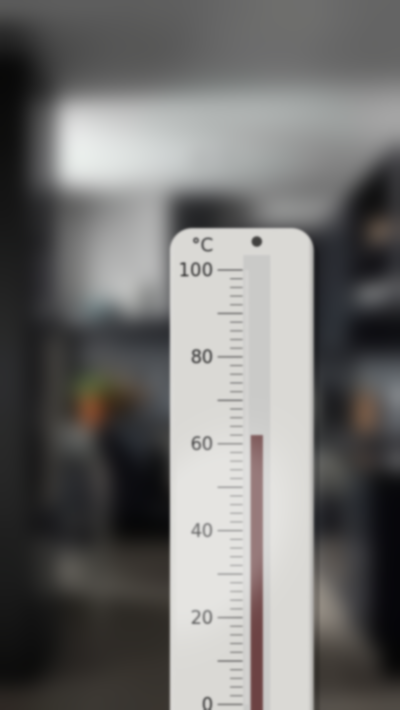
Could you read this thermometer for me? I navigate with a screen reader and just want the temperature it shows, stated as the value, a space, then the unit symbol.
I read 62 °C
